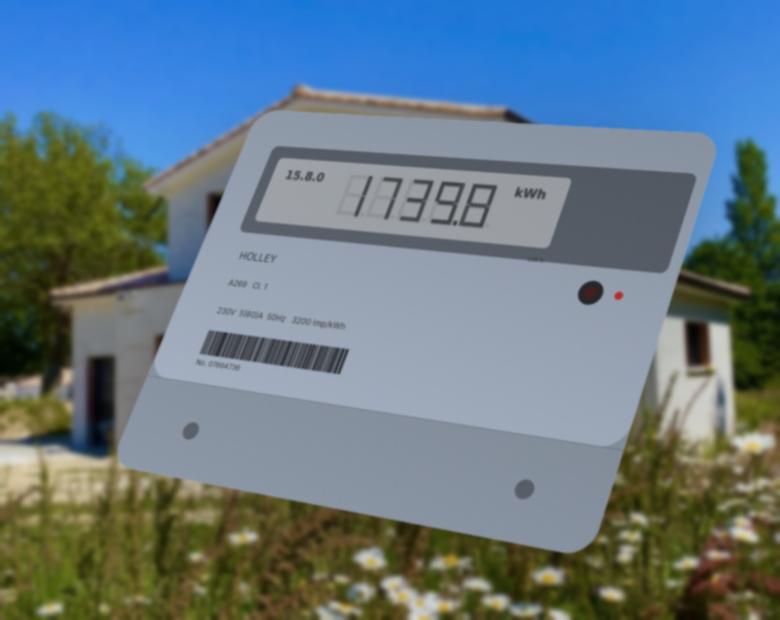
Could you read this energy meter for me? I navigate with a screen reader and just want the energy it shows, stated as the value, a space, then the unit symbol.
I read 1739.8 kWh
